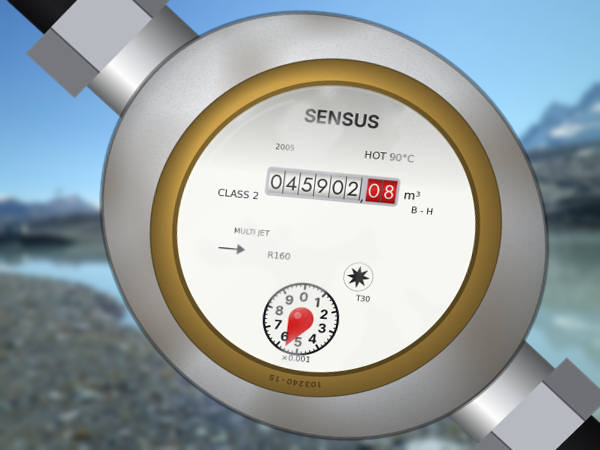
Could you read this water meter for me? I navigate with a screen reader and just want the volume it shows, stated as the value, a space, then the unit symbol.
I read 45902.085 m³
